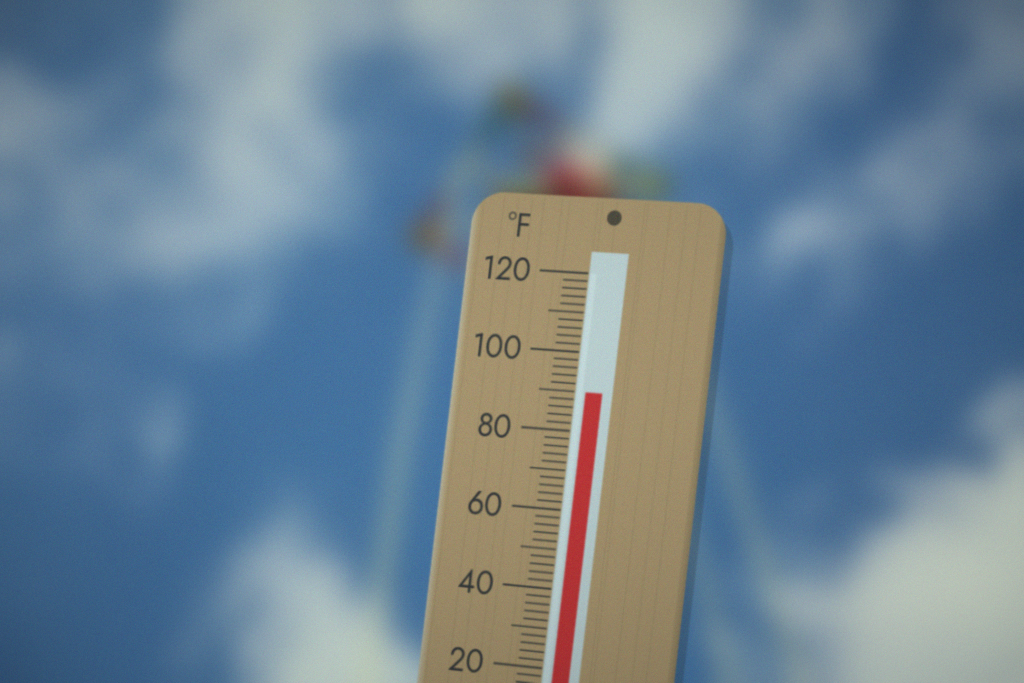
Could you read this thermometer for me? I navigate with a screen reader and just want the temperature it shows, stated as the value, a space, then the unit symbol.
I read 90 °F
